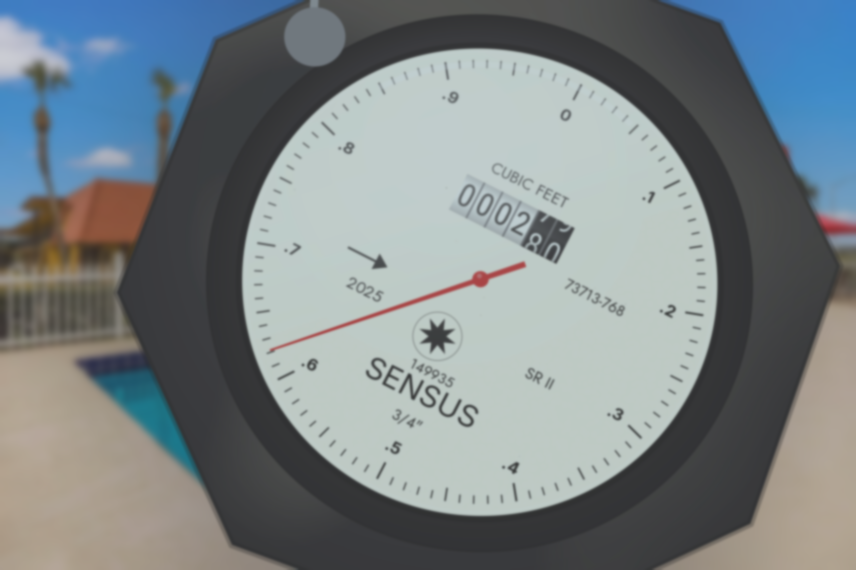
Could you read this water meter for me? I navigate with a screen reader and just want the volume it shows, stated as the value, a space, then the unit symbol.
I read 279.62 ft³
